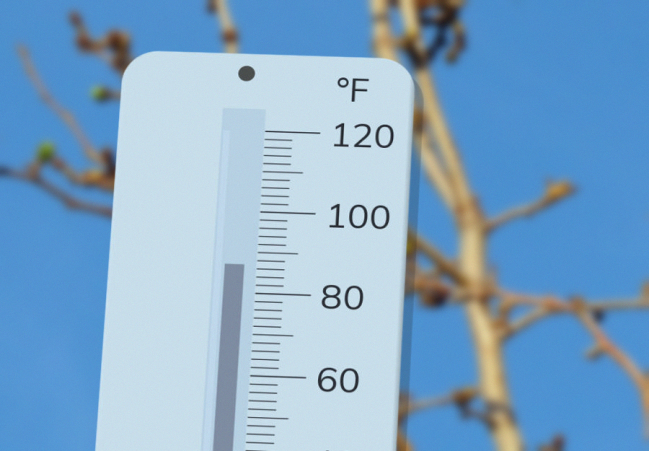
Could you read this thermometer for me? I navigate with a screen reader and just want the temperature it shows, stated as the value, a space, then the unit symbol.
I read 87 °F
